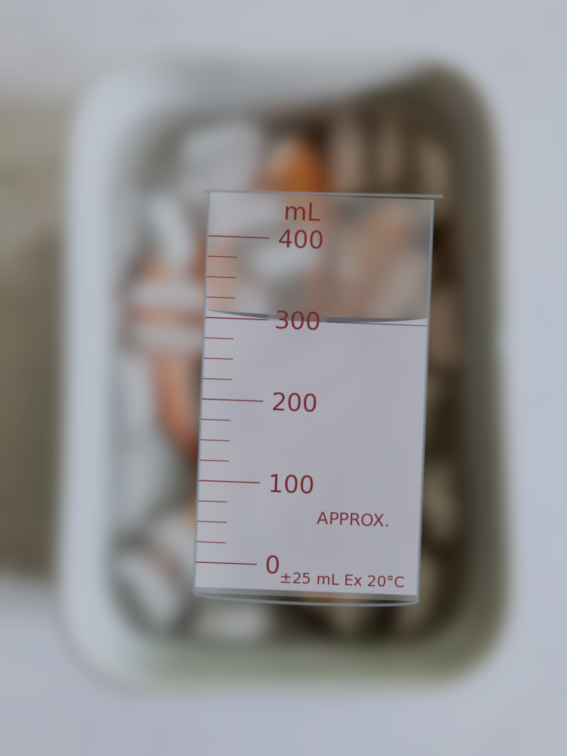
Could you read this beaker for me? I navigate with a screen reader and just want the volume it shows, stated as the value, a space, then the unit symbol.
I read 300 mL
